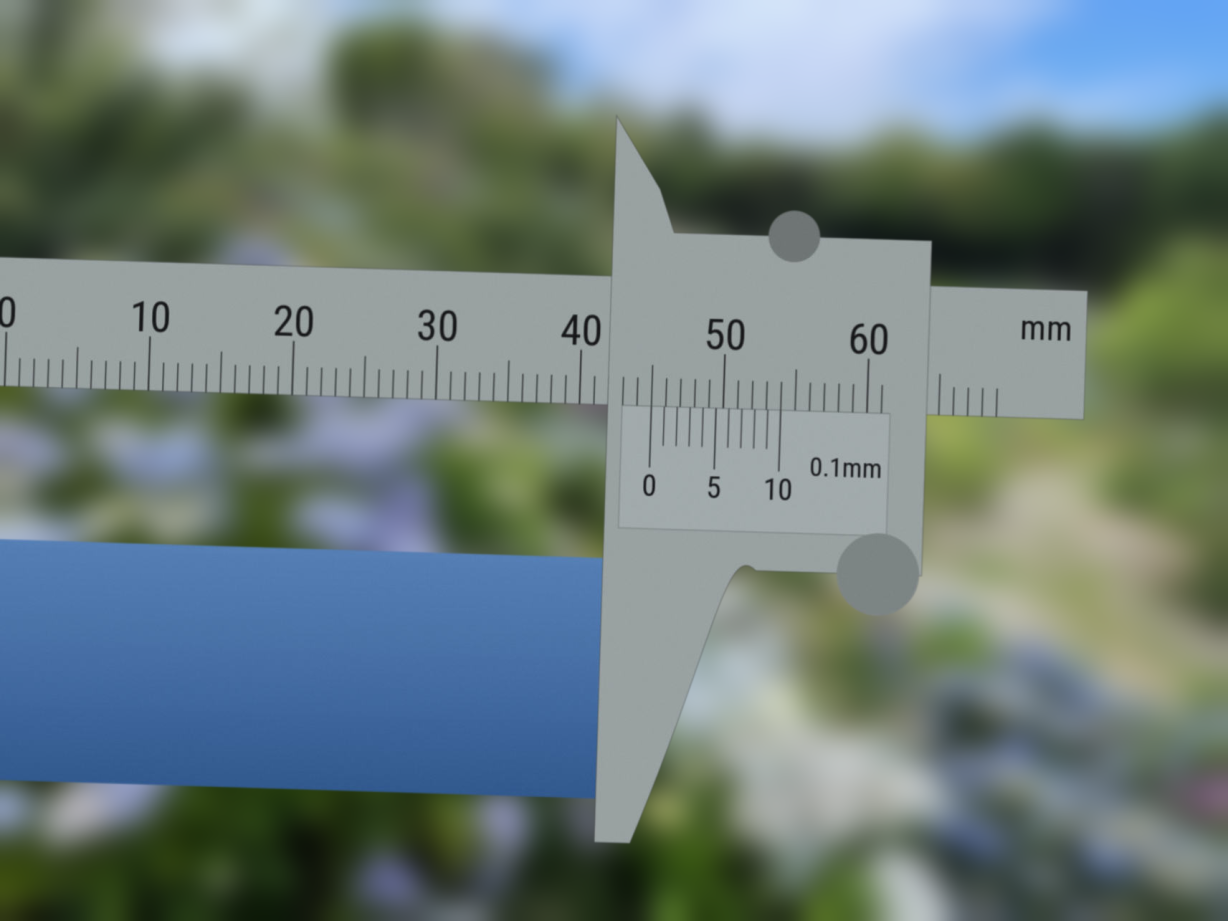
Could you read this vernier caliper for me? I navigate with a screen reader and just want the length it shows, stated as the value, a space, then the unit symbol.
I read 45.0 mm
